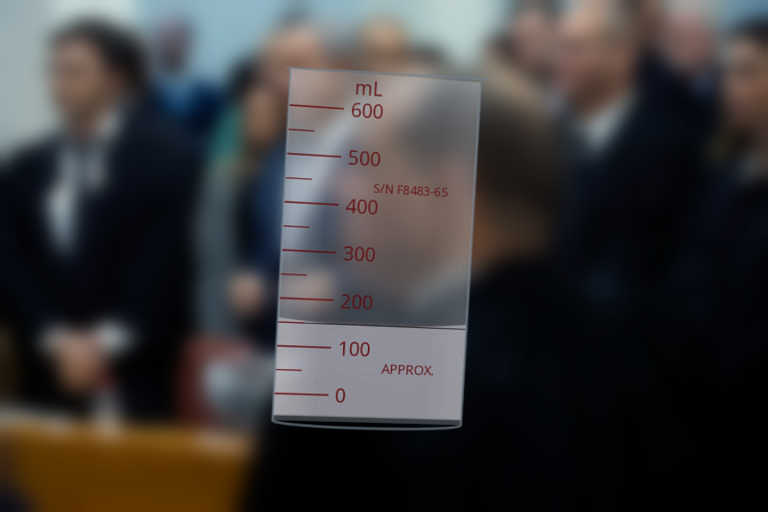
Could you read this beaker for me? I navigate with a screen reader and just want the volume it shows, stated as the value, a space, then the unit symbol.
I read 150 mL
